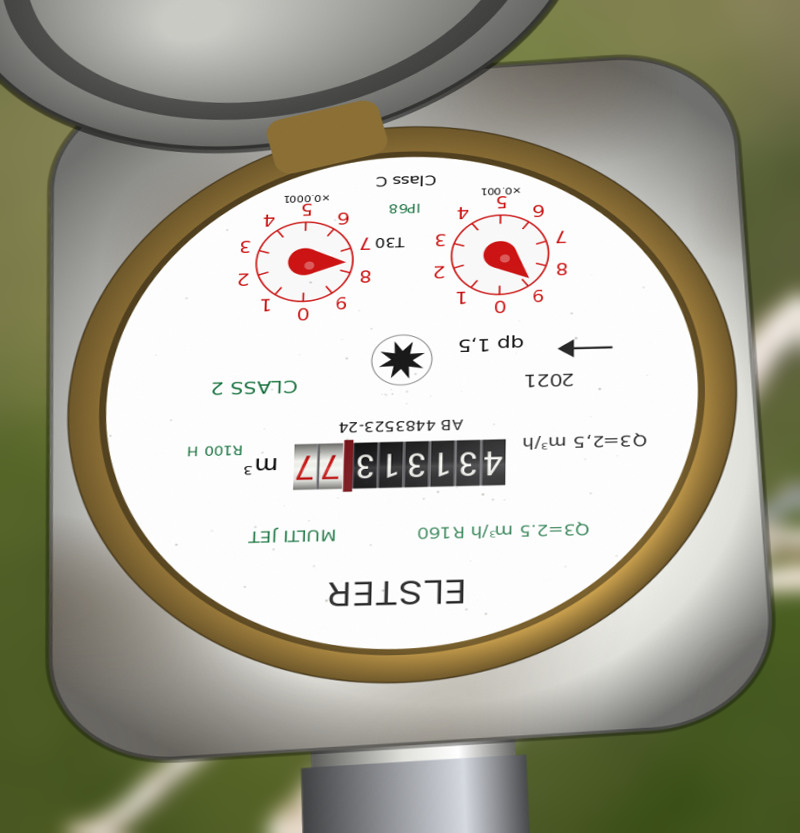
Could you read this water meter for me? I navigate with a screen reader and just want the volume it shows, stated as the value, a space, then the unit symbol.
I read 431313.7787 m³
